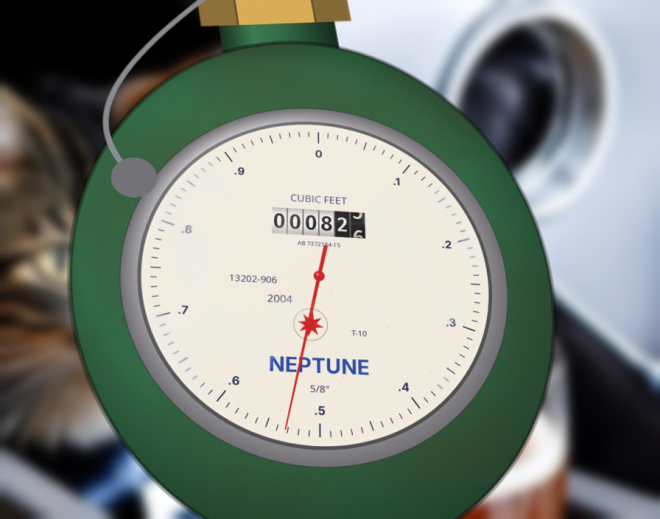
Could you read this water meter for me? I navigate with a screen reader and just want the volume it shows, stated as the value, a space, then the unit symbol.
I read 825.53 ft³
